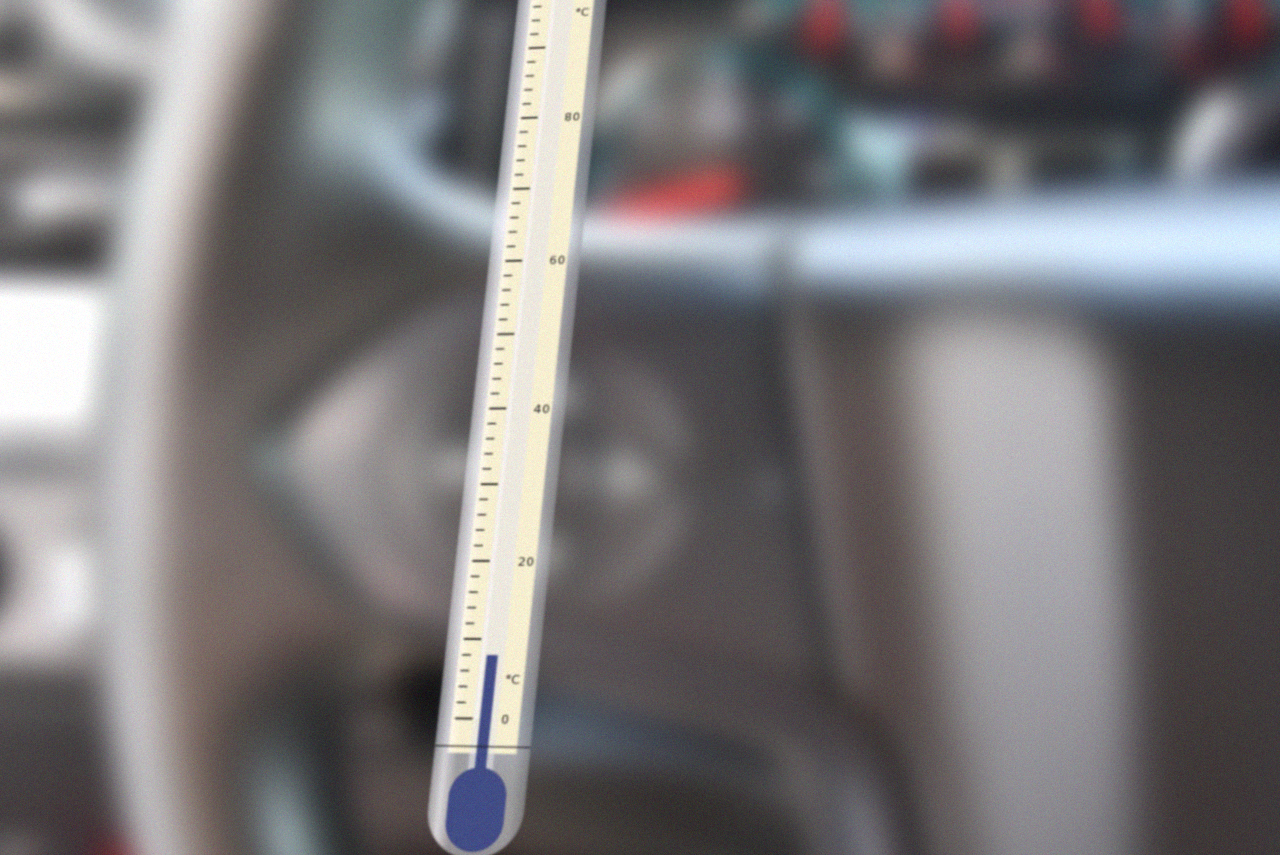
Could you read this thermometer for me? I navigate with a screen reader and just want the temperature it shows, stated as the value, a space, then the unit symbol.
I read 8 °C
